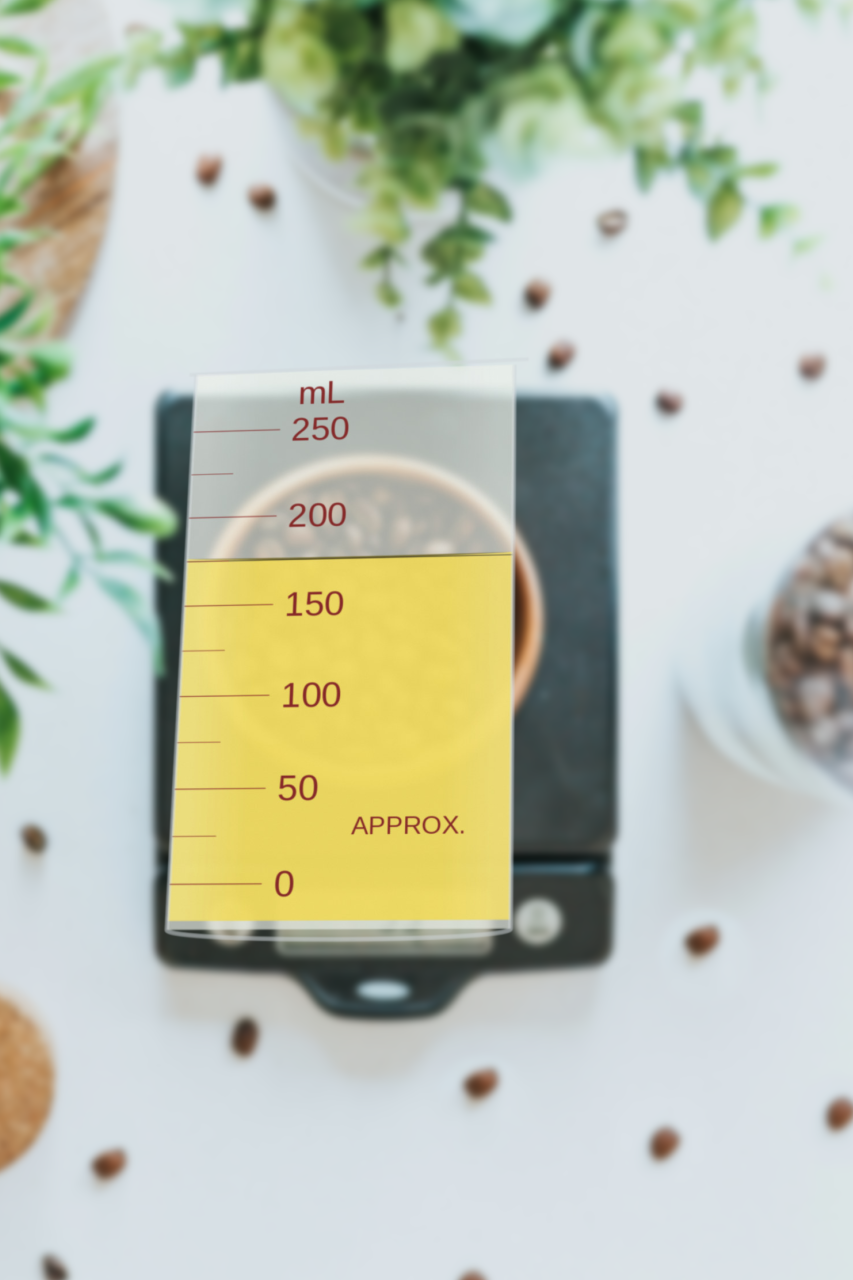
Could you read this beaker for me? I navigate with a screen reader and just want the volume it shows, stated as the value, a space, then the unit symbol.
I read 175 mL
